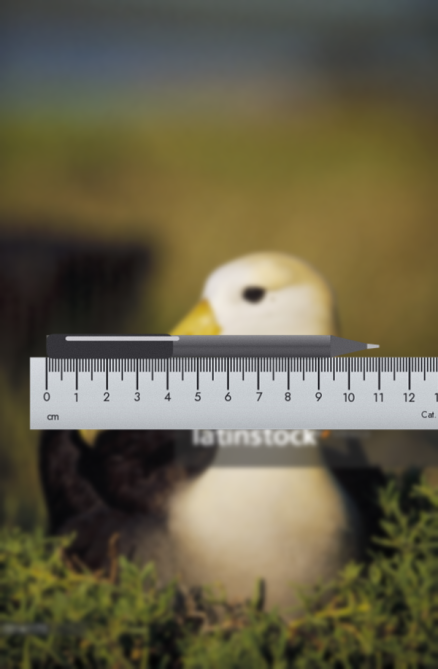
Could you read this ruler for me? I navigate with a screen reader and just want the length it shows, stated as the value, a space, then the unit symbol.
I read 11 cm
